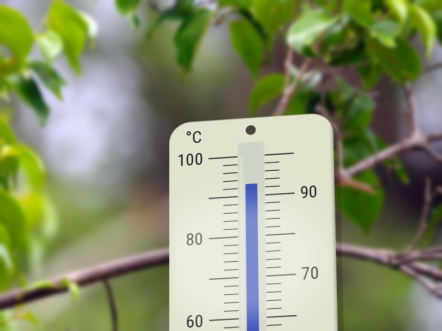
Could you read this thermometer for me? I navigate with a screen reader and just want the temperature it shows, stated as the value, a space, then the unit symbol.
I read 93 °C
